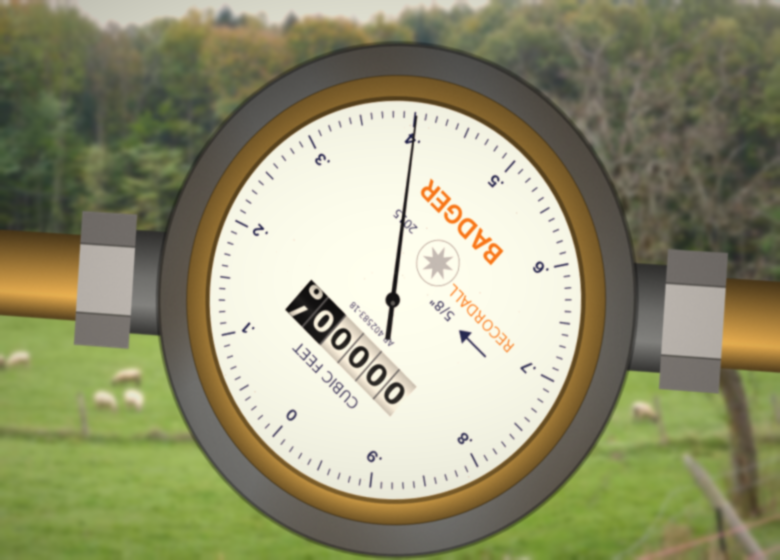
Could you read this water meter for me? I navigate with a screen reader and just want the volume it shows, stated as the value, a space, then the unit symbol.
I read 7.40 ft³
